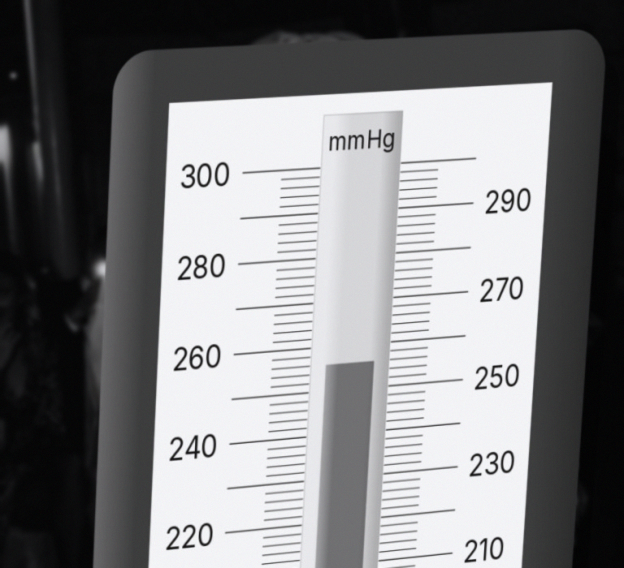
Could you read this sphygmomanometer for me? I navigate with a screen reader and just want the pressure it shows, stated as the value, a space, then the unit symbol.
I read 256 mmHg
